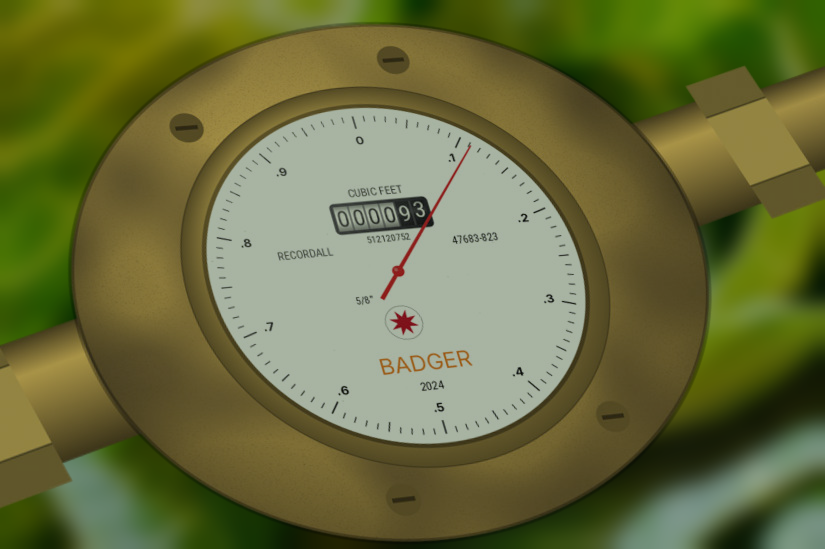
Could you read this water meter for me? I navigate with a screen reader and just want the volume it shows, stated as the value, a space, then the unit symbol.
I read 93.11 ft³
